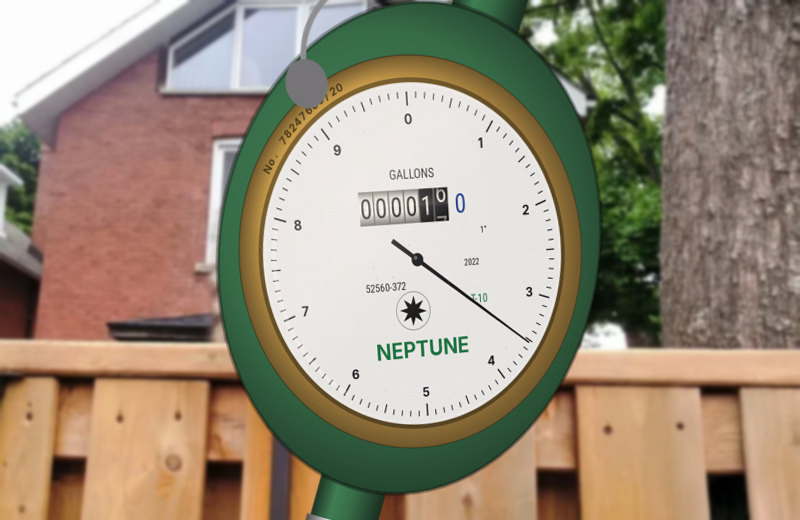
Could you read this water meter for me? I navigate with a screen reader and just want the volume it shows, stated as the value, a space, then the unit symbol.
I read 163.5 gal
